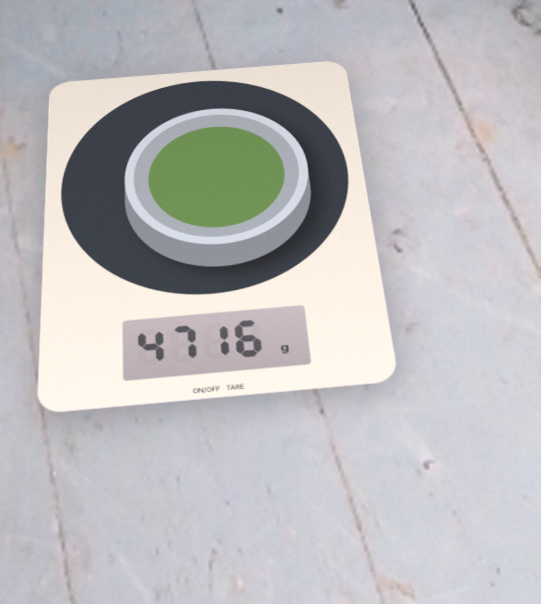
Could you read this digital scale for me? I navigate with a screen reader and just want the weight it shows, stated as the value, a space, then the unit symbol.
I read 4716 g
